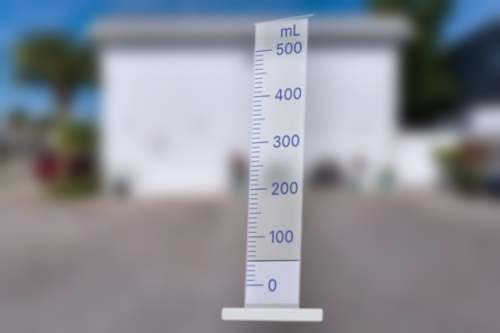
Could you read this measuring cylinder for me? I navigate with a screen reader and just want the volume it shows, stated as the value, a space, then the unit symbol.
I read 50 mL
